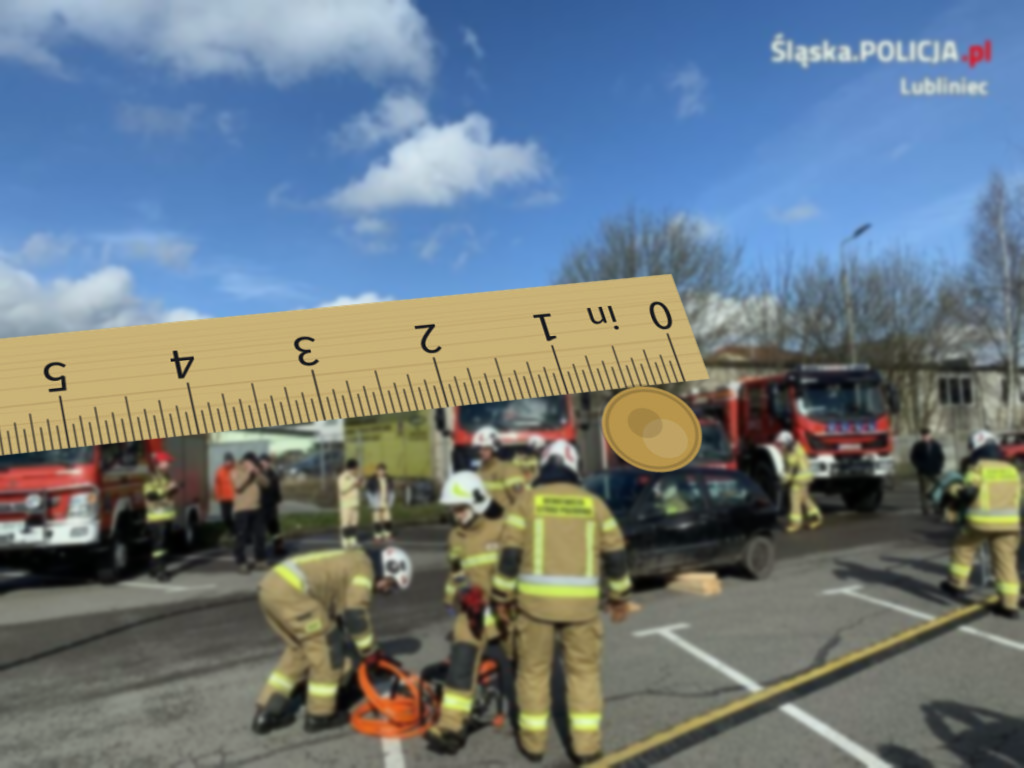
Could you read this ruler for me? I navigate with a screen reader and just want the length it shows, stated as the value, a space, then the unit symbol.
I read 0.8125 in
